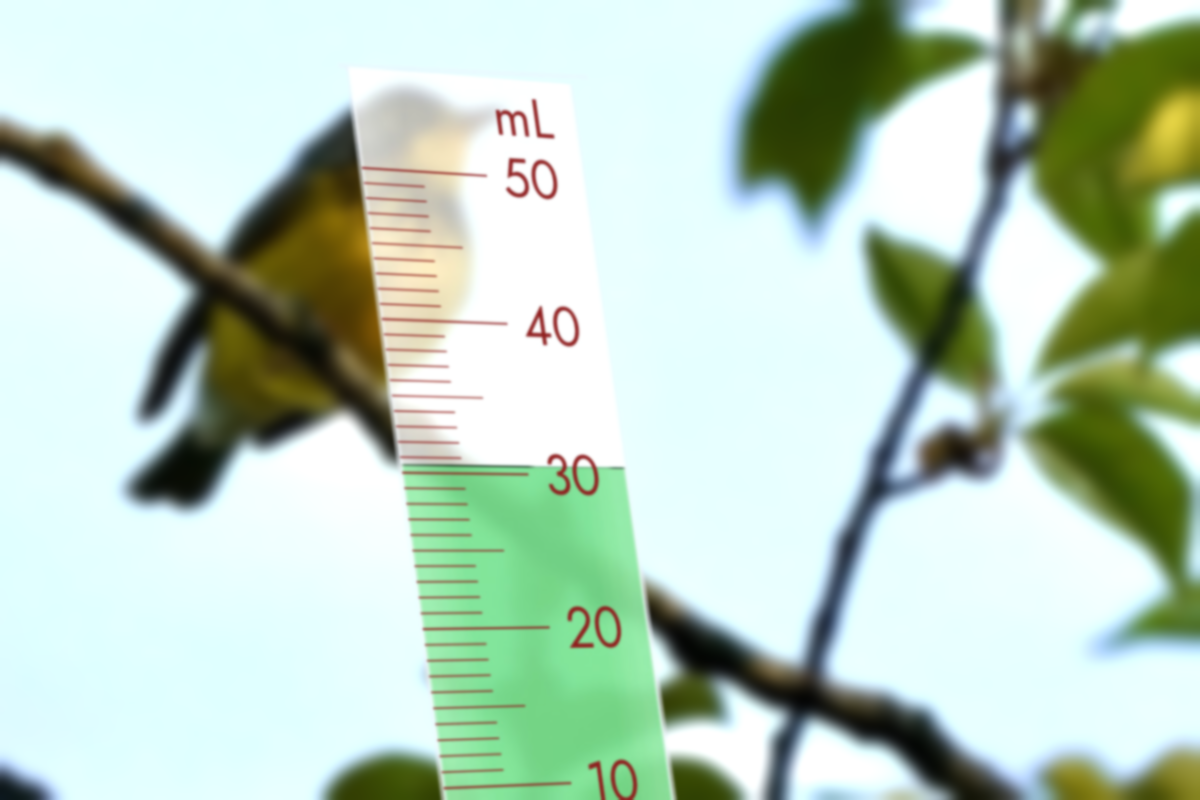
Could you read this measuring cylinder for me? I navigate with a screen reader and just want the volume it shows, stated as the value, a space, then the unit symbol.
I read 30.5 mL
